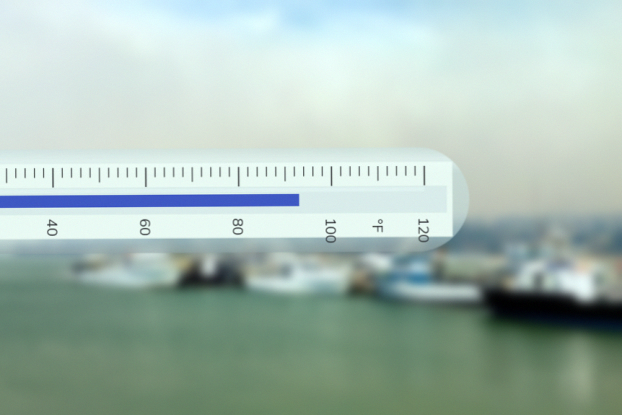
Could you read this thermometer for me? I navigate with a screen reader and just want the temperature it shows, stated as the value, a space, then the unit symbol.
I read 93 °F
